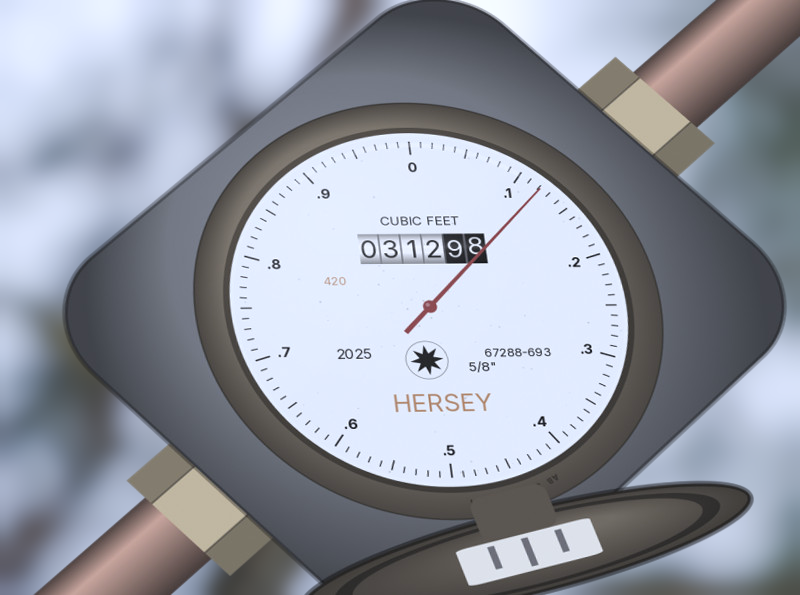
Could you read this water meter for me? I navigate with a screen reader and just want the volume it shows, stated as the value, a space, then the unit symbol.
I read 31298.12 ft³
